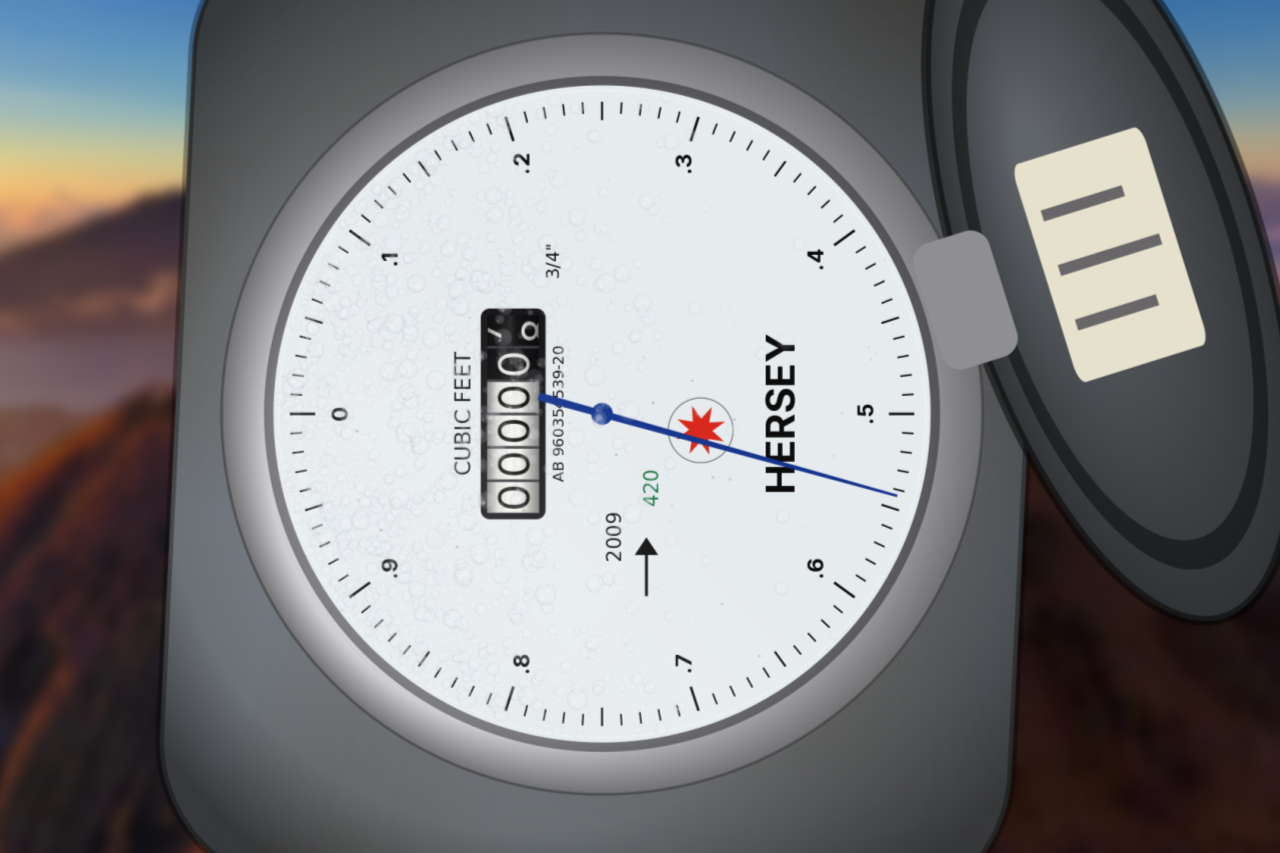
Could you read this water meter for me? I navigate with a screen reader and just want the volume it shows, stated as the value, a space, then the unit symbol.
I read 7.54 ft³
